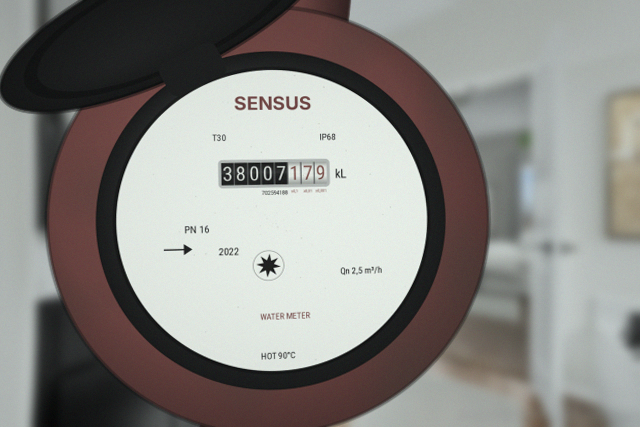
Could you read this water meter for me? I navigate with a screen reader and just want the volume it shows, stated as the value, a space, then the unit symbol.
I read 38007.179 kL
